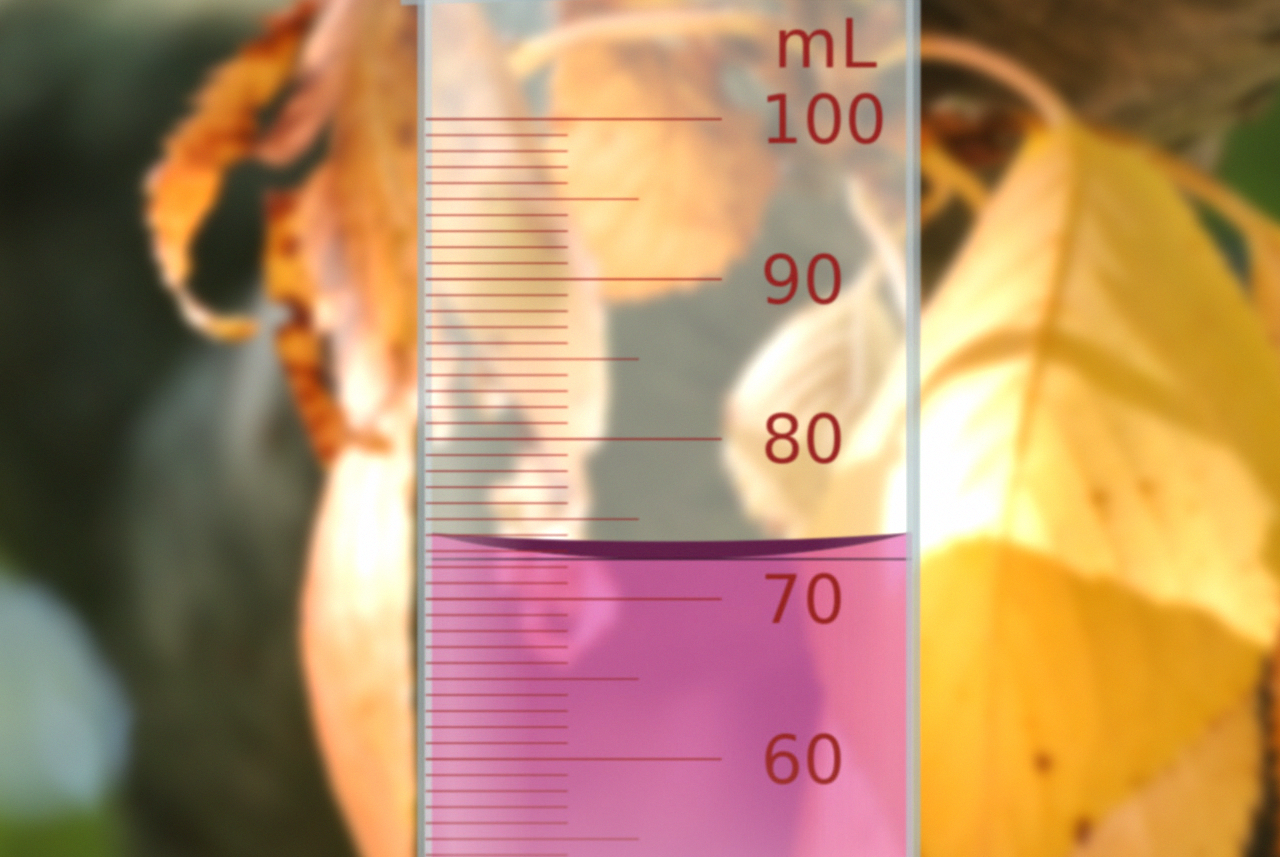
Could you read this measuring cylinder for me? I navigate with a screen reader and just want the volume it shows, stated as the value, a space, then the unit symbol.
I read 72.5 mL
